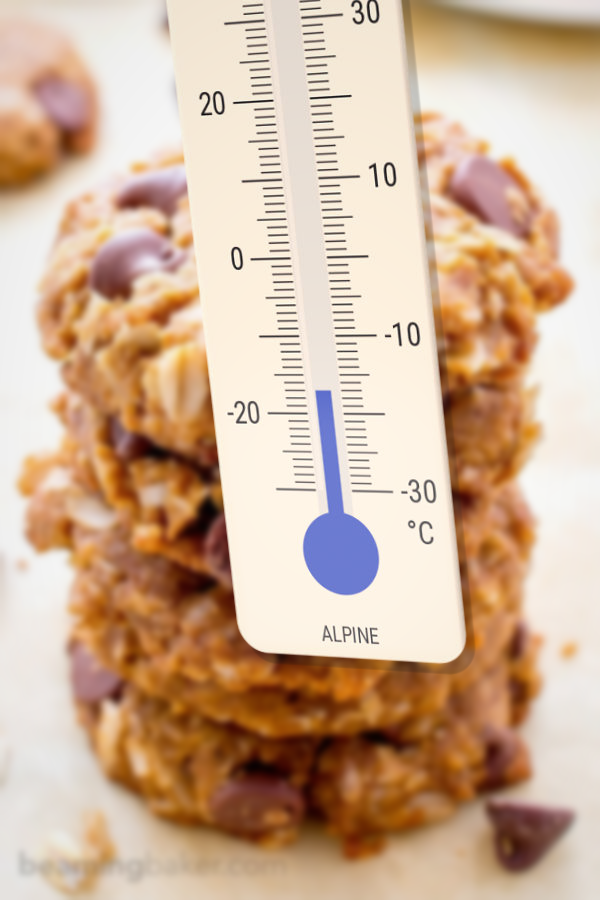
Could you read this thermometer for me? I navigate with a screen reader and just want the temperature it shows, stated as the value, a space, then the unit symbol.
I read -17 °C
